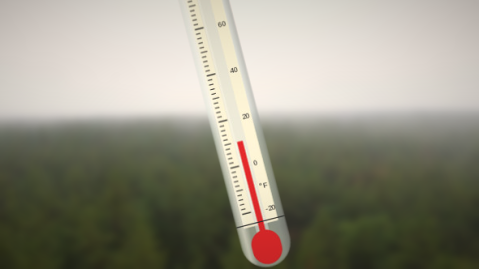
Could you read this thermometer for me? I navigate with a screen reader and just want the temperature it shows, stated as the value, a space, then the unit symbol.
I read 10 °F
